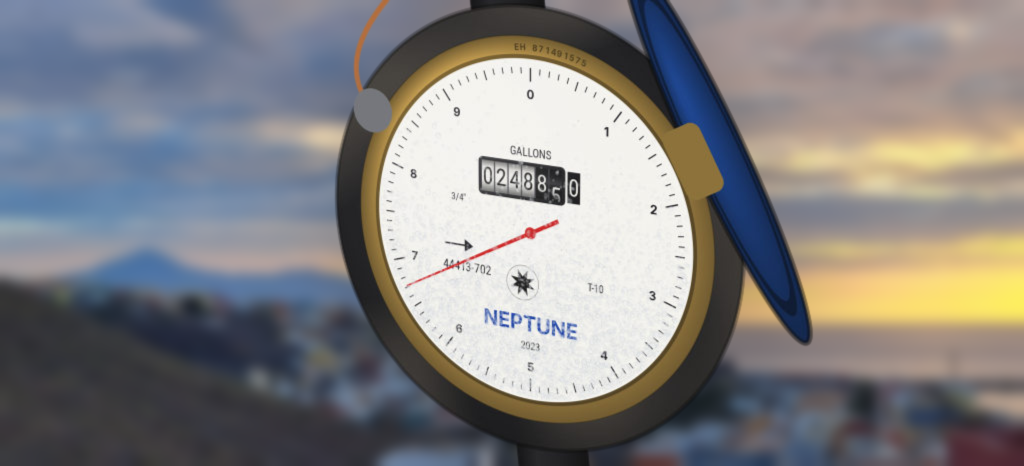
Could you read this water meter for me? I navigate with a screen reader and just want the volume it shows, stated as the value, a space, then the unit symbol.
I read 248846.7 gal
